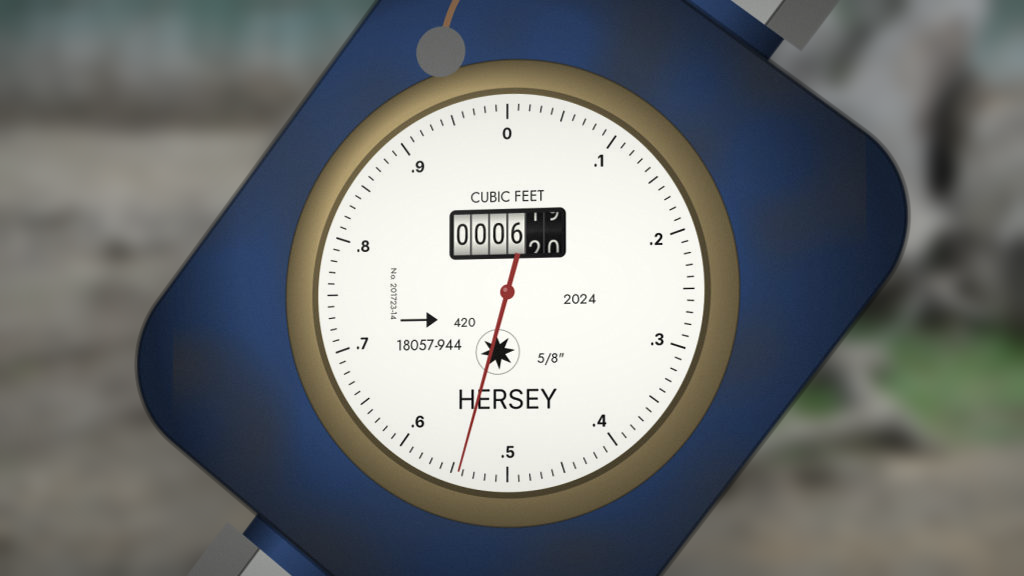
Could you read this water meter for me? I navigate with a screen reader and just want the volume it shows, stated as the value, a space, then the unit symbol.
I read 619.54 ft³
